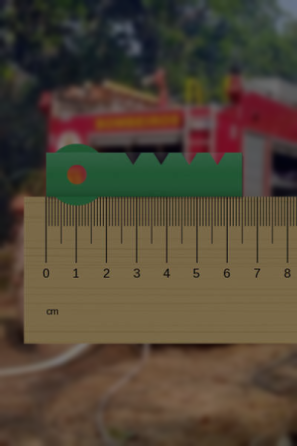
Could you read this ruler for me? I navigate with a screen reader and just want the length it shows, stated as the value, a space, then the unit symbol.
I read 6.5 cm
